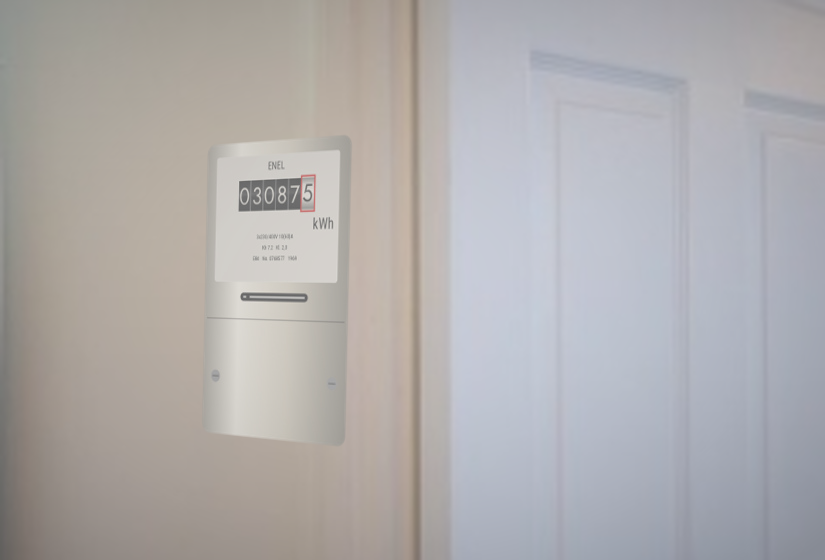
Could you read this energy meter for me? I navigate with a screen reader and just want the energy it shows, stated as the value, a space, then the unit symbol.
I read 3087.5 kWh
